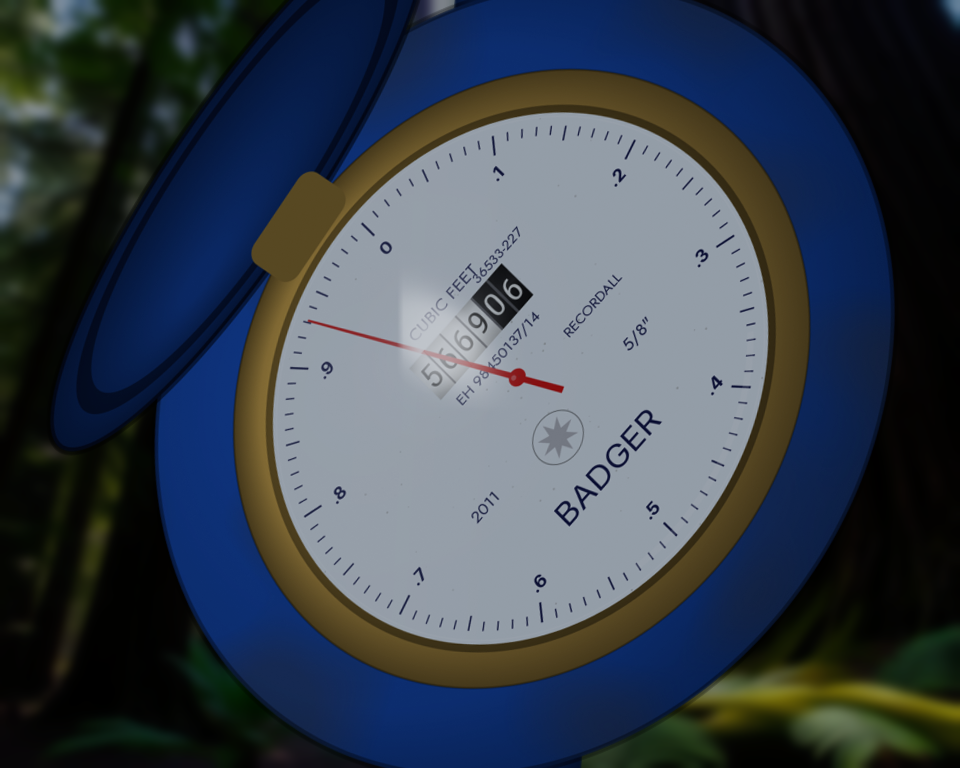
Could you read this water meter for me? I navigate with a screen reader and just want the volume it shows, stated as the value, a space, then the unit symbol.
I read 566905.93 ft³
